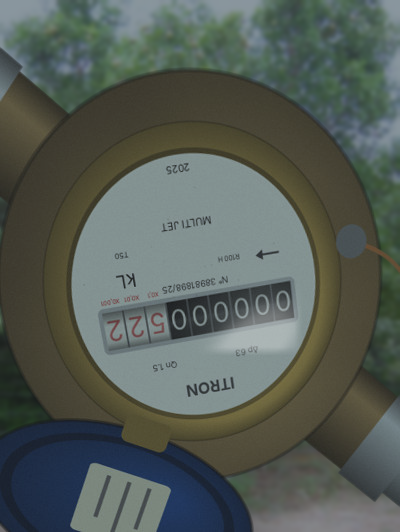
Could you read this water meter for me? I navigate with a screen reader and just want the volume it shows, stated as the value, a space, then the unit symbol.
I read 0.522 kL
